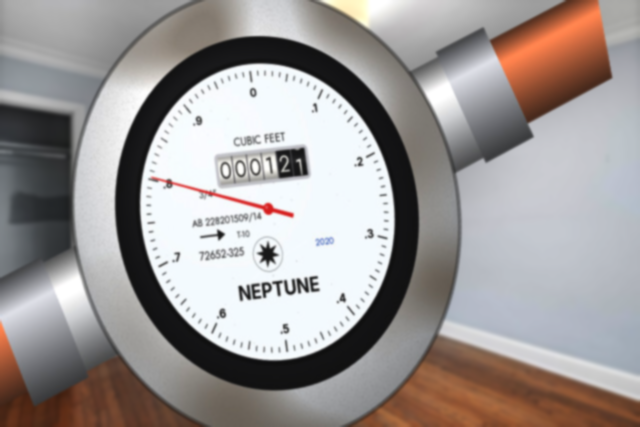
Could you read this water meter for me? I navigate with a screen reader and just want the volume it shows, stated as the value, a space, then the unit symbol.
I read 120.80 ft³
